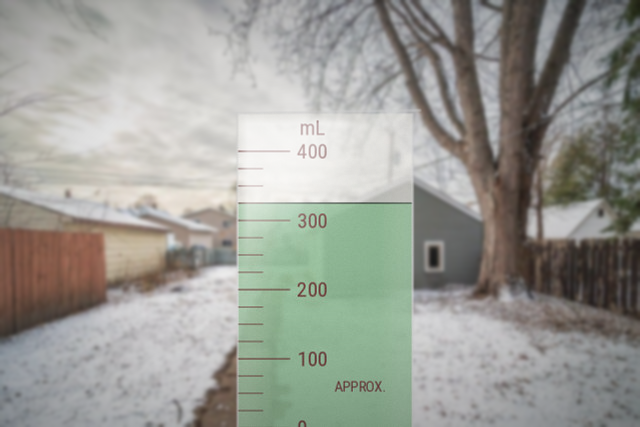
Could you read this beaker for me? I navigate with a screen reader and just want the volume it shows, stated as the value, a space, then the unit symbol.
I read 325 mL
